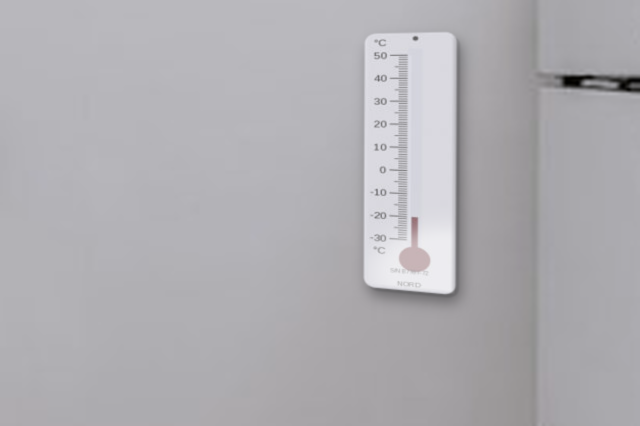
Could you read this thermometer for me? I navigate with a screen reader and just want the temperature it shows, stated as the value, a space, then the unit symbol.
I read -20 °C
